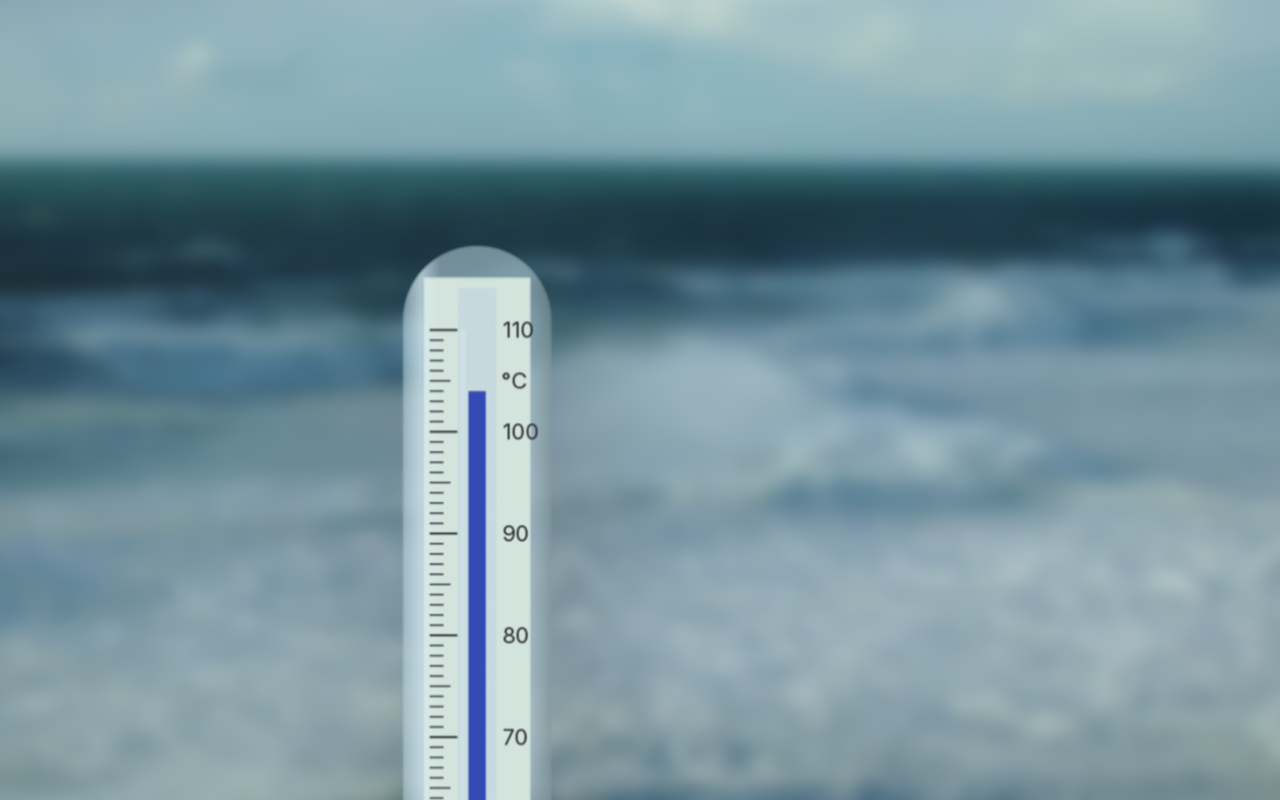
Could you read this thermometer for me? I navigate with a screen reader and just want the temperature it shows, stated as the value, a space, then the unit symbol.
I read 104 °C
